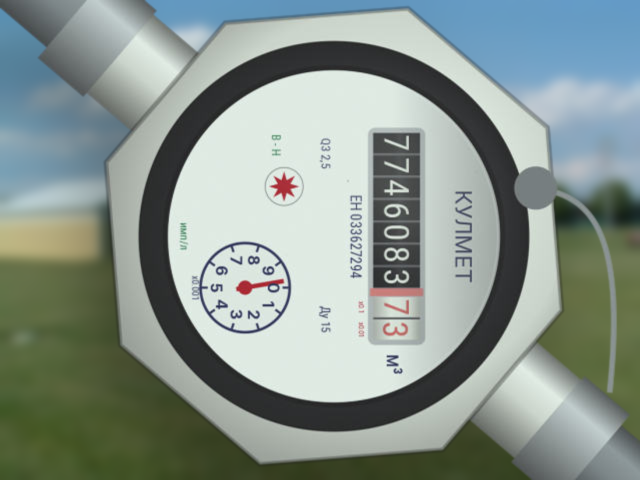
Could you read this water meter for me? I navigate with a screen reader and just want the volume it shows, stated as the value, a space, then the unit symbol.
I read 7746083.729 m³
